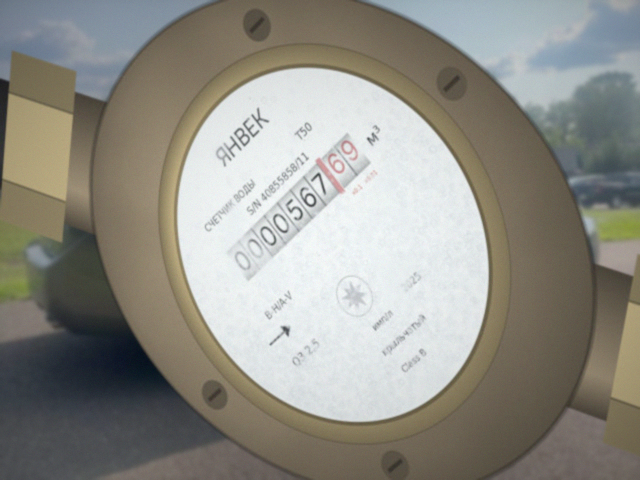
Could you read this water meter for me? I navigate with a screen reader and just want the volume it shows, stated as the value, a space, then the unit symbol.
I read 567.69 m³
